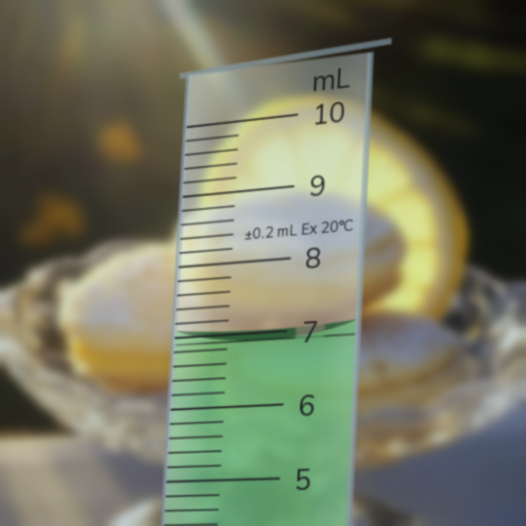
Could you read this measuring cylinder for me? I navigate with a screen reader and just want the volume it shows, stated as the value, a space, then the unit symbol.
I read 6.9 mL
